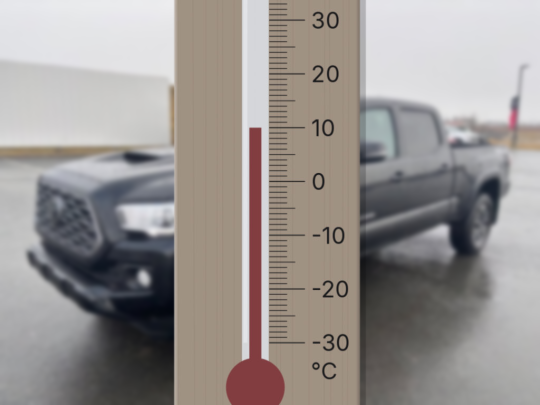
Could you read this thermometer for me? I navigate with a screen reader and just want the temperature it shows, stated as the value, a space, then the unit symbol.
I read 10 °C
